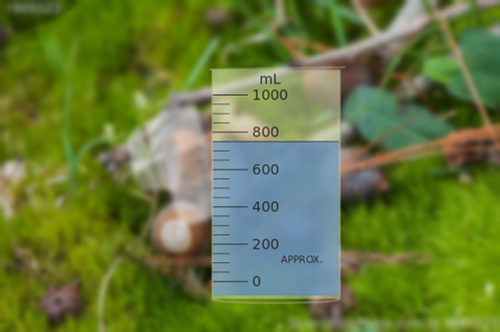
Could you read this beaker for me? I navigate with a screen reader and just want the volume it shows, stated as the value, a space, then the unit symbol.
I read 750 mL
